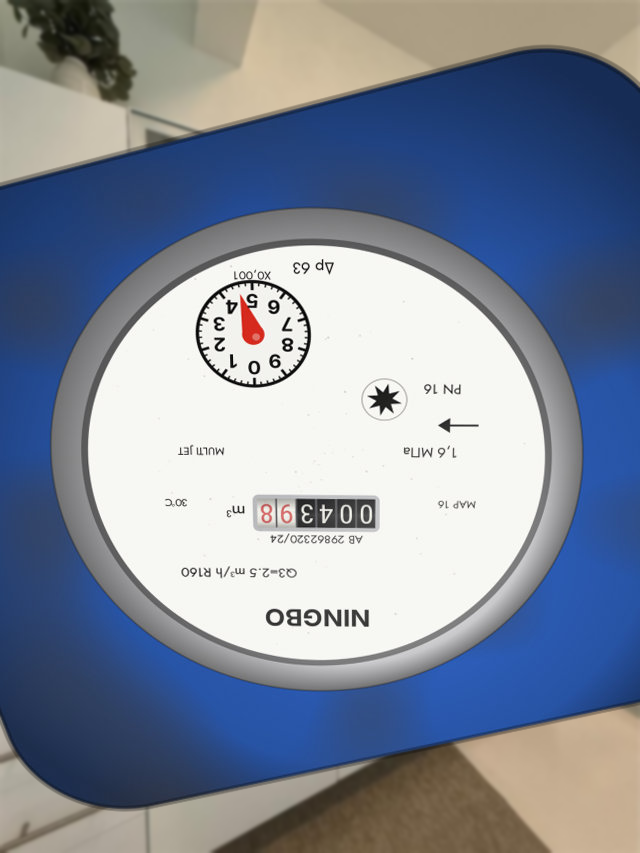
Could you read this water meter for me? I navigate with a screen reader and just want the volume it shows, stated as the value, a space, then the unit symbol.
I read 43.984 m³
